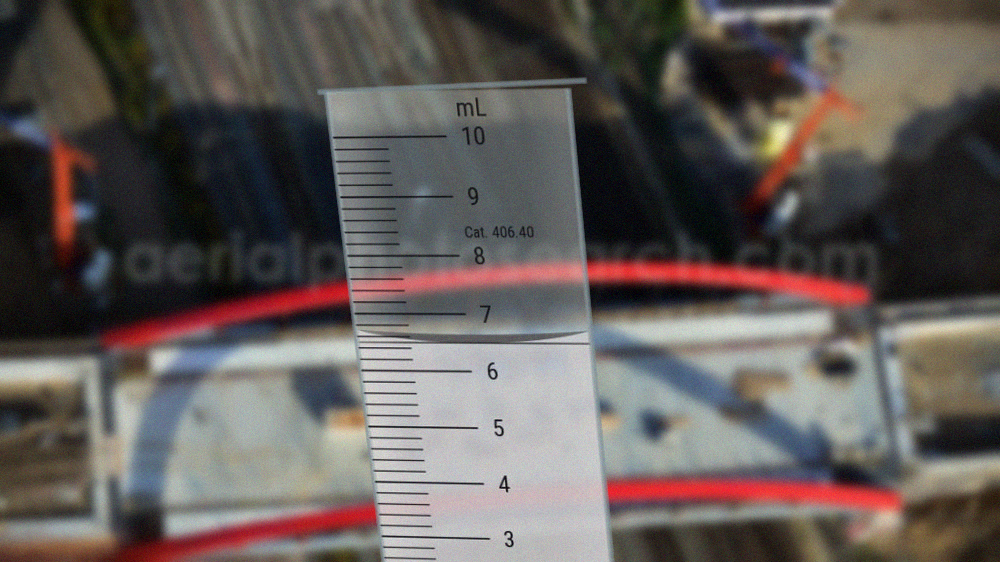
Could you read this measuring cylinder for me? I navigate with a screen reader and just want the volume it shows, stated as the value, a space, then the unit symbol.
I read 6.5 mL
